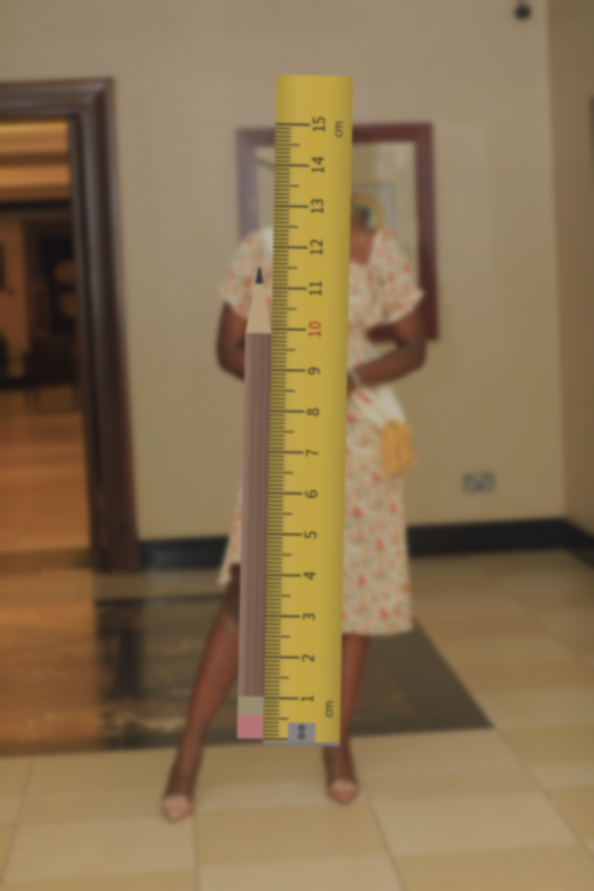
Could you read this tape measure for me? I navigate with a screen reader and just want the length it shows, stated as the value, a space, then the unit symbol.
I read 11.5 cm
